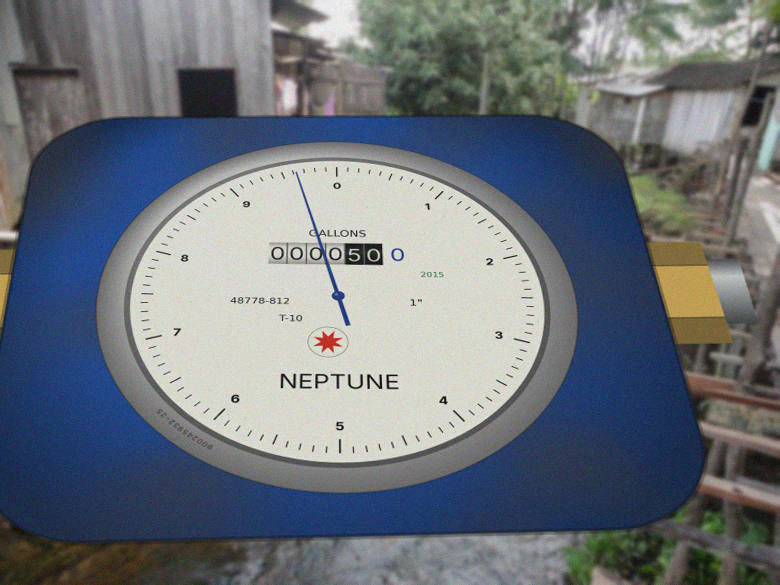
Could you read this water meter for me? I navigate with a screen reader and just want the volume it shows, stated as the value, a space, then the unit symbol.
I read 499.6 gal
